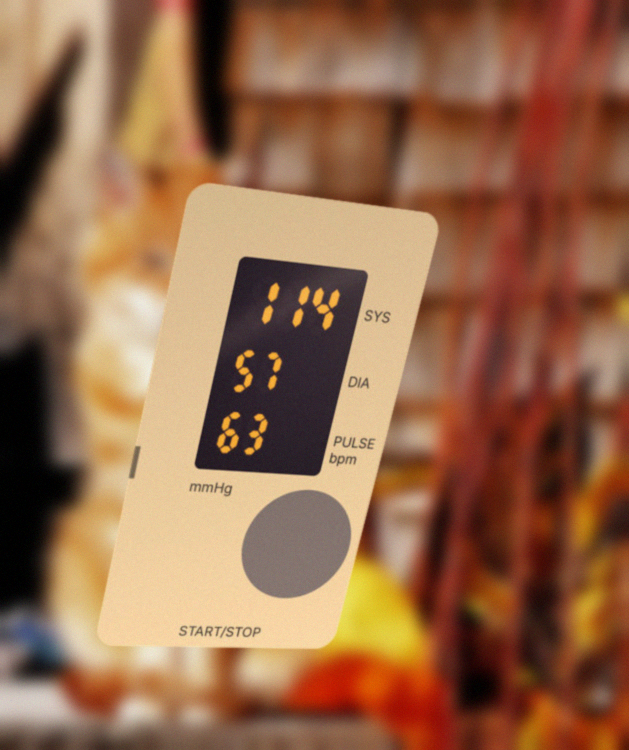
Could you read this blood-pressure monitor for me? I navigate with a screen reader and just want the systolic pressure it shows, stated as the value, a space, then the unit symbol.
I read 114 mmHg
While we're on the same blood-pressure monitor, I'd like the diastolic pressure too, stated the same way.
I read 57 mmHg
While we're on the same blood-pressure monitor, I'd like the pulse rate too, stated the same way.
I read 63 bpm
